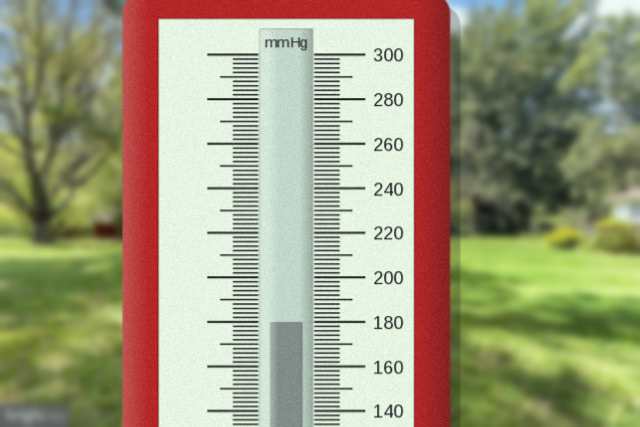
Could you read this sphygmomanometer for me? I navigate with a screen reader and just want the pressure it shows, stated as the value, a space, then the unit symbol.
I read 180 mmHg
